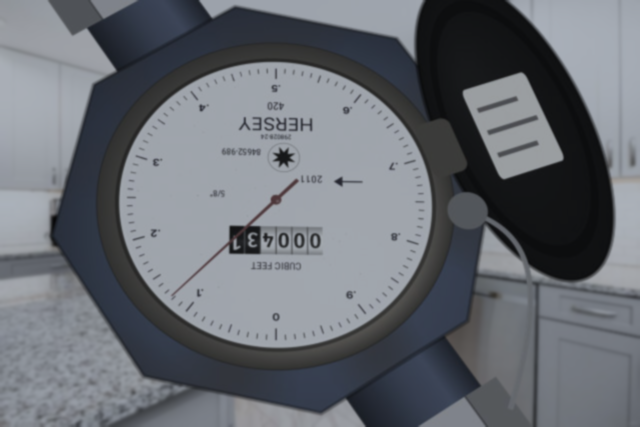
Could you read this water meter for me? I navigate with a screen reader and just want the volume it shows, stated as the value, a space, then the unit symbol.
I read 431.12 ft³
